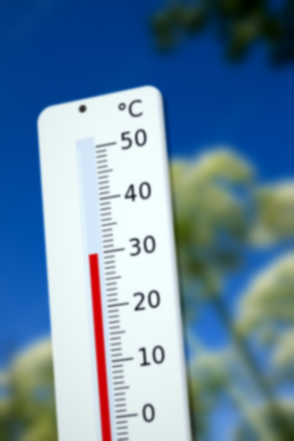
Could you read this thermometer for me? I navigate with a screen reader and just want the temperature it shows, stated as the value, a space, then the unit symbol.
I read 30 °C
